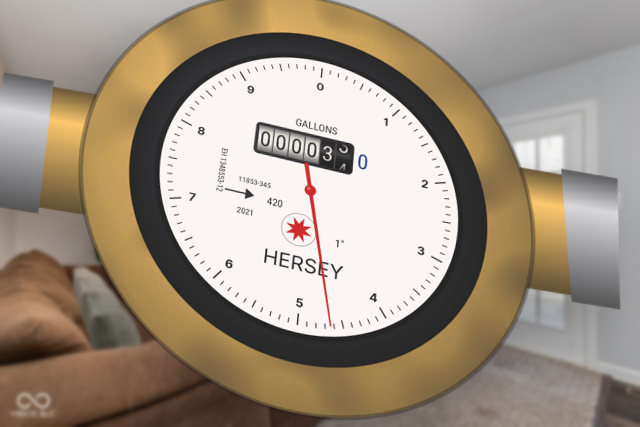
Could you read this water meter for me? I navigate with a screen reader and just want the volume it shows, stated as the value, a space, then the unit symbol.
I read 334.6 gal
